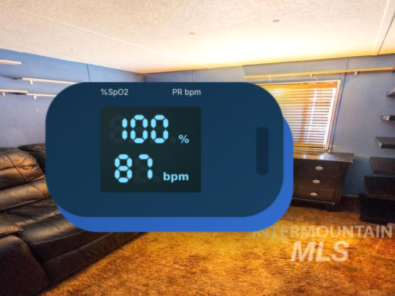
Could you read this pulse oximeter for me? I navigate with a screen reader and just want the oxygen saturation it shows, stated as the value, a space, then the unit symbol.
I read 100 %
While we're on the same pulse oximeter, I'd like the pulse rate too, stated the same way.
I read 87 bpm
